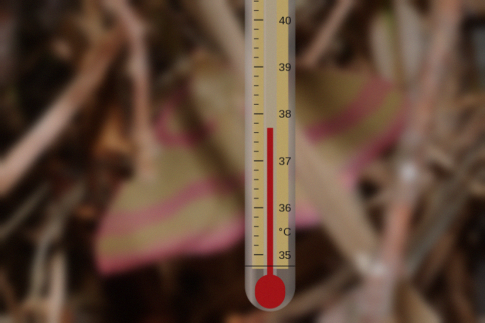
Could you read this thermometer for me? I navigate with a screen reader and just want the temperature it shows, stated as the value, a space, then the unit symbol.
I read 37.7 °C
